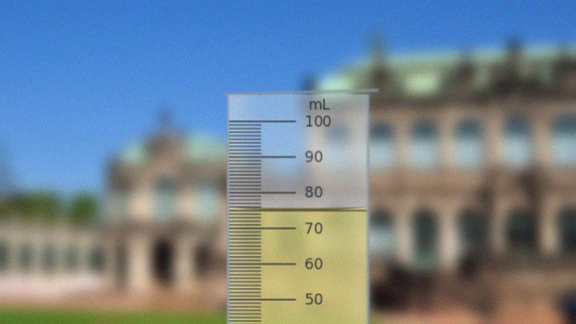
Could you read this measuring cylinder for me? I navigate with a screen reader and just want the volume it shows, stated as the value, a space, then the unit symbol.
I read 75 mL
